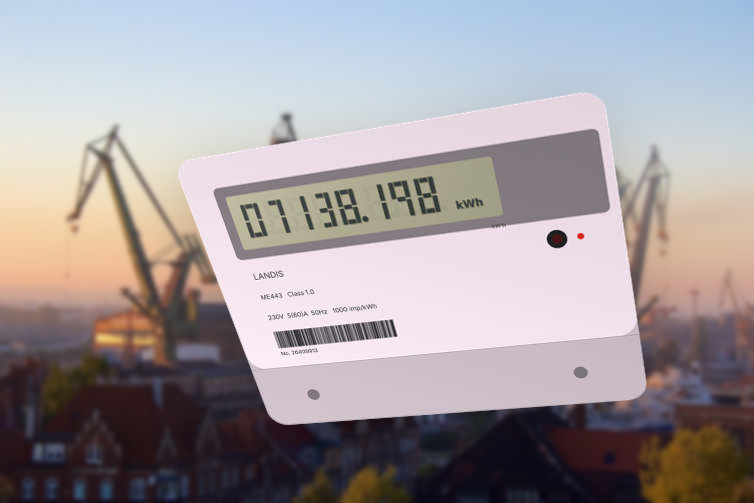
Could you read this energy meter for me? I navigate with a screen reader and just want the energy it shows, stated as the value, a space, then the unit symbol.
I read 7138.198 kWh
